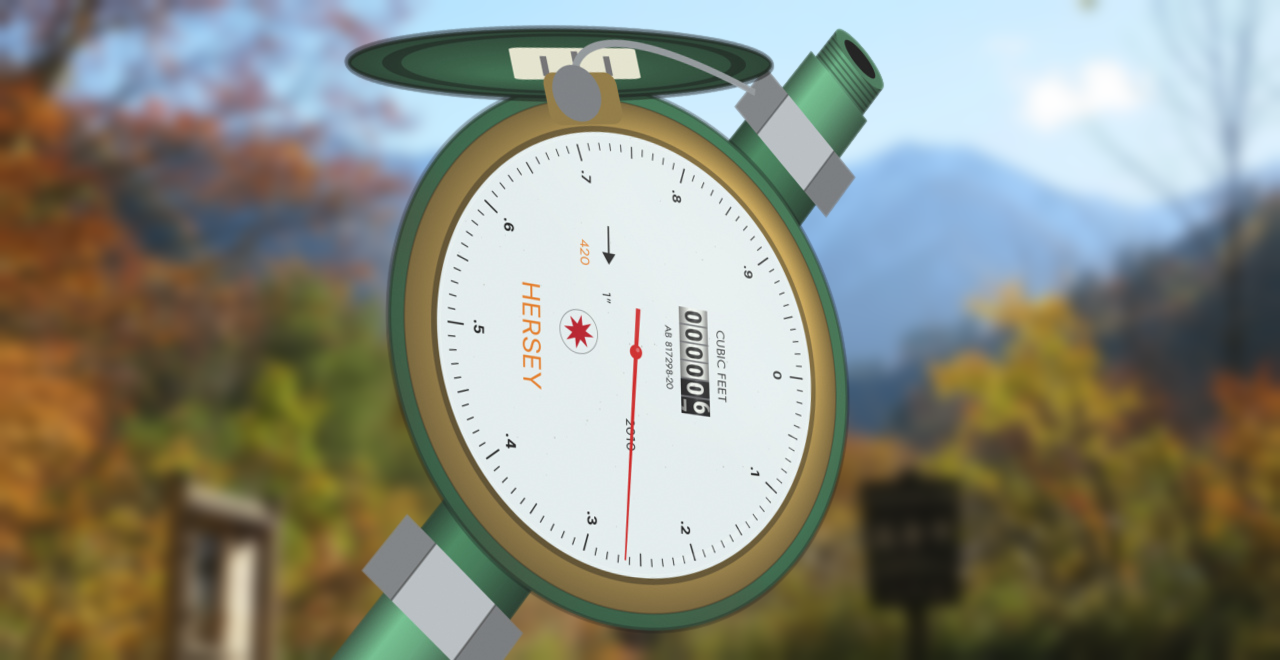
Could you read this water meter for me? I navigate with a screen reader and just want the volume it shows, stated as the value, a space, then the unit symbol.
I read 6.26 ft³
